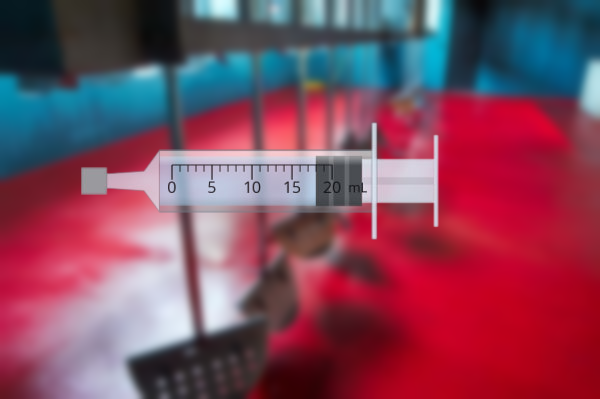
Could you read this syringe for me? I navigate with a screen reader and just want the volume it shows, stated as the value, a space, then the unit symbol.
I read 18 mL
